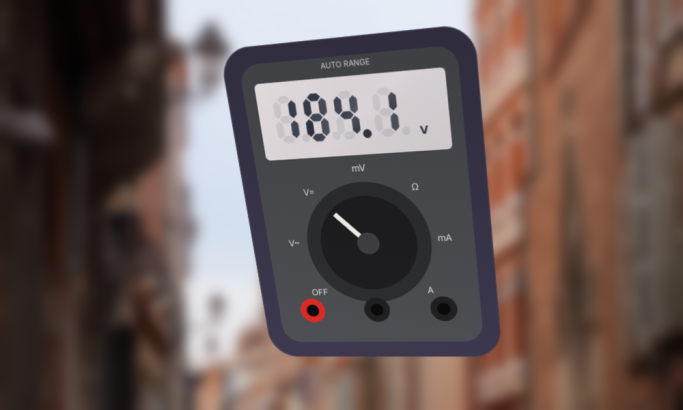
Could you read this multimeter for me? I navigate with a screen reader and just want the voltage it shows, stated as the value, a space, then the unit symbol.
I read 184.1 V
